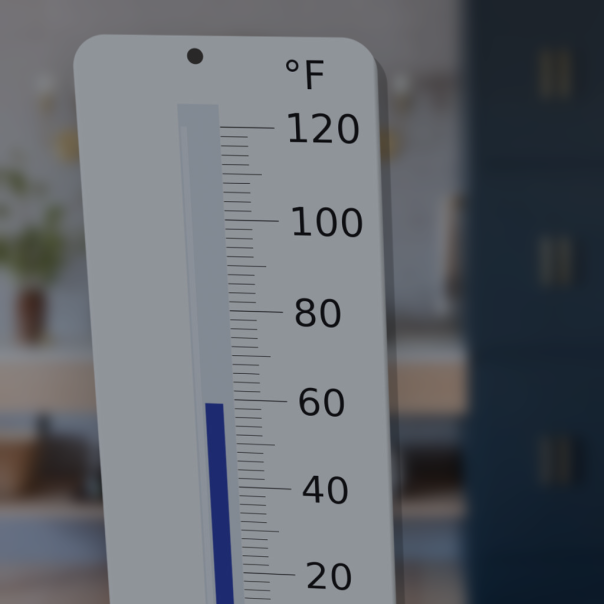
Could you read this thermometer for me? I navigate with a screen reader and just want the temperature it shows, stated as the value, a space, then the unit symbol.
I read 59 °F
